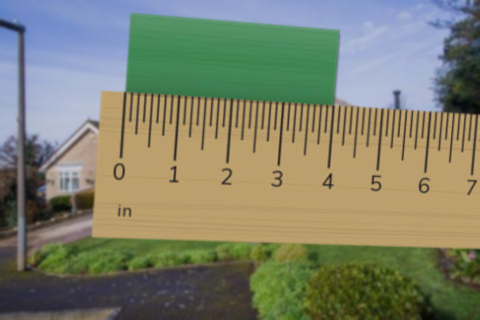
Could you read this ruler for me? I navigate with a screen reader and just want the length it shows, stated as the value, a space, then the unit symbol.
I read 4 in
